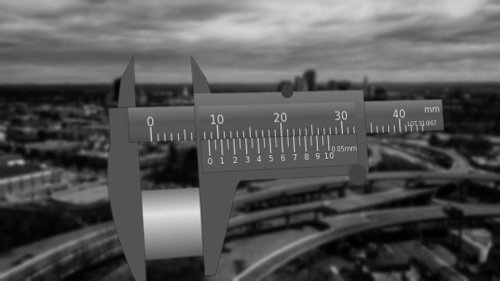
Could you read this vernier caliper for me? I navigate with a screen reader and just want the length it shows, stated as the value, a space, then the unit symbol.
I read 8.6 mm
